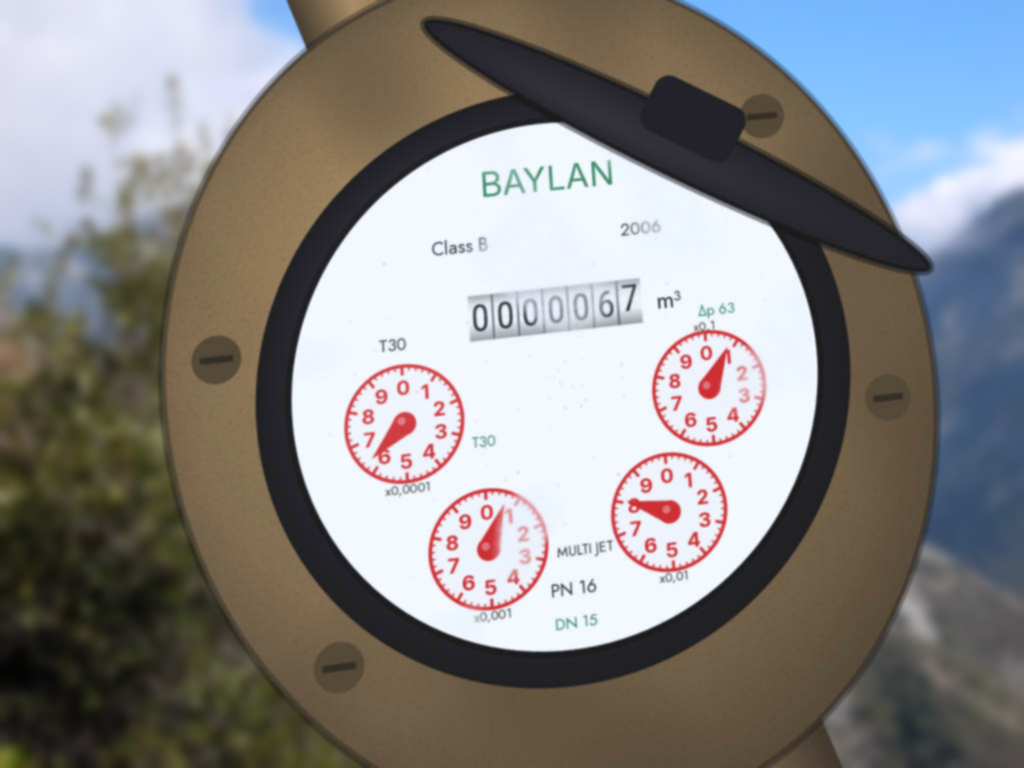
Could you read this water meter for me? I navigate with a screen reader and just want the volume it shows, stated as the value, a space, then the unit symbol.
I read 67.0806 m³
